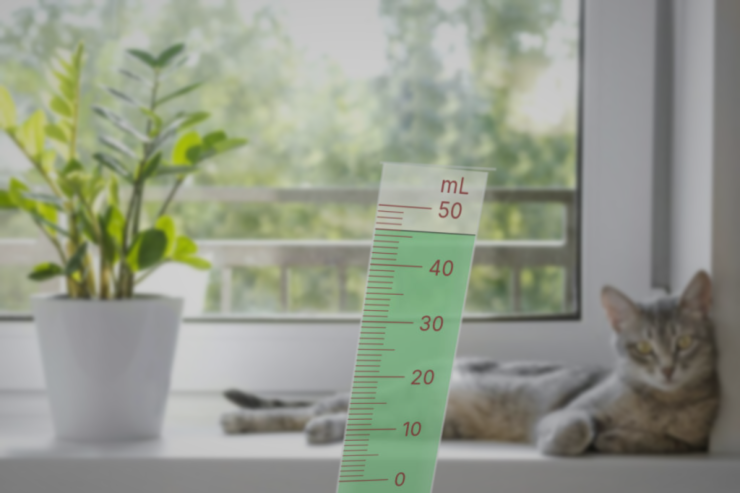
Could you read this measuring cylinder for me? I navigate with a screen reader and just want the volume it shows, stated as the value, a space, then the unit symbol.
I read 46 mL
